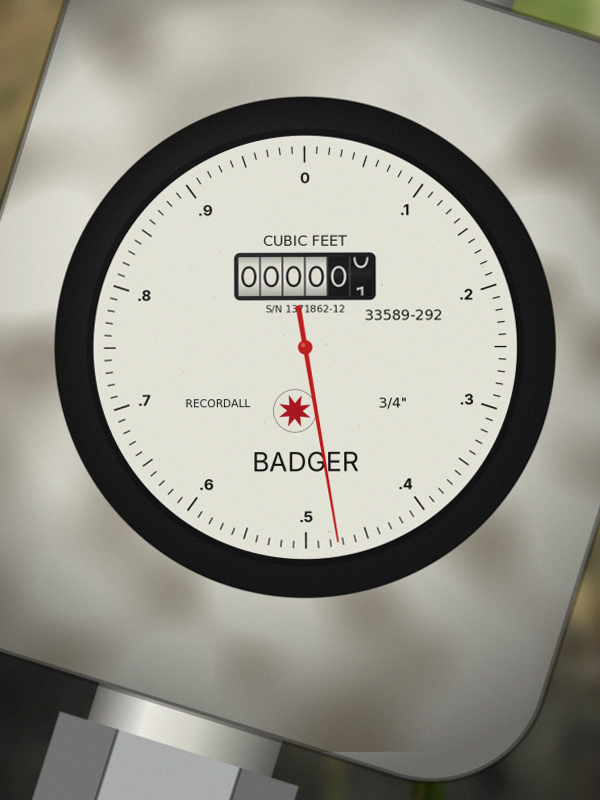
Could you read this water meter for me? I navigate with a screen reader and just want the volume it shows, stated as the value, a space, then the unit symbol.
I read 0.47 ft³
